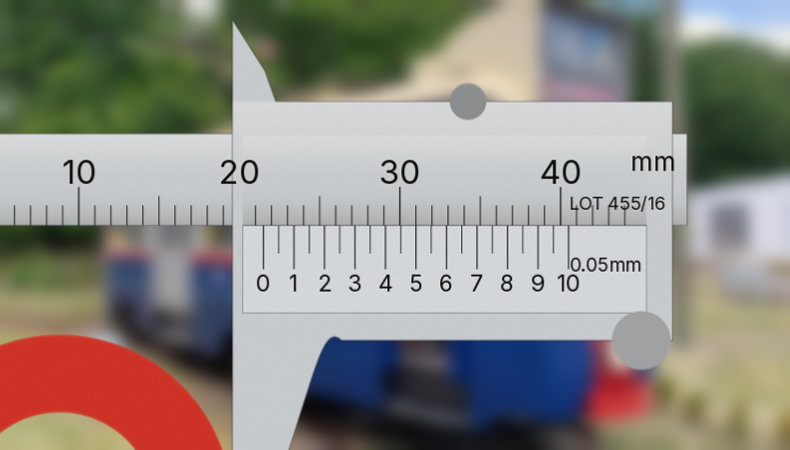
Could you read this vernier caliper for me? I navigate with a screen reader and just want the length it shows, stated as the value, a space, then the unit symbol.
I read 21.5 mm
